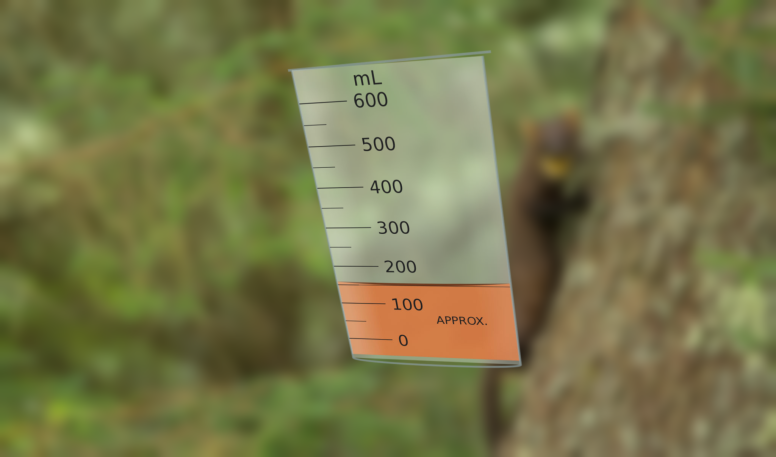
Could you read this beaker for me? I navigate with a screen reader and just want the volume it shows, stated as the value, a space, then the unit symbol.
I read 150 mL
